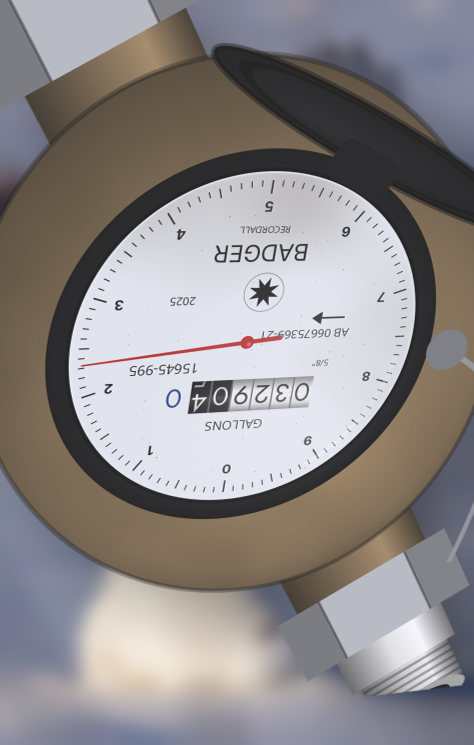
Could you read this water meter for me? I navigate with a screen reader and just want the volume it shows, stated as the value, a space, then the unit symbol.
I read 329042.3 gal
